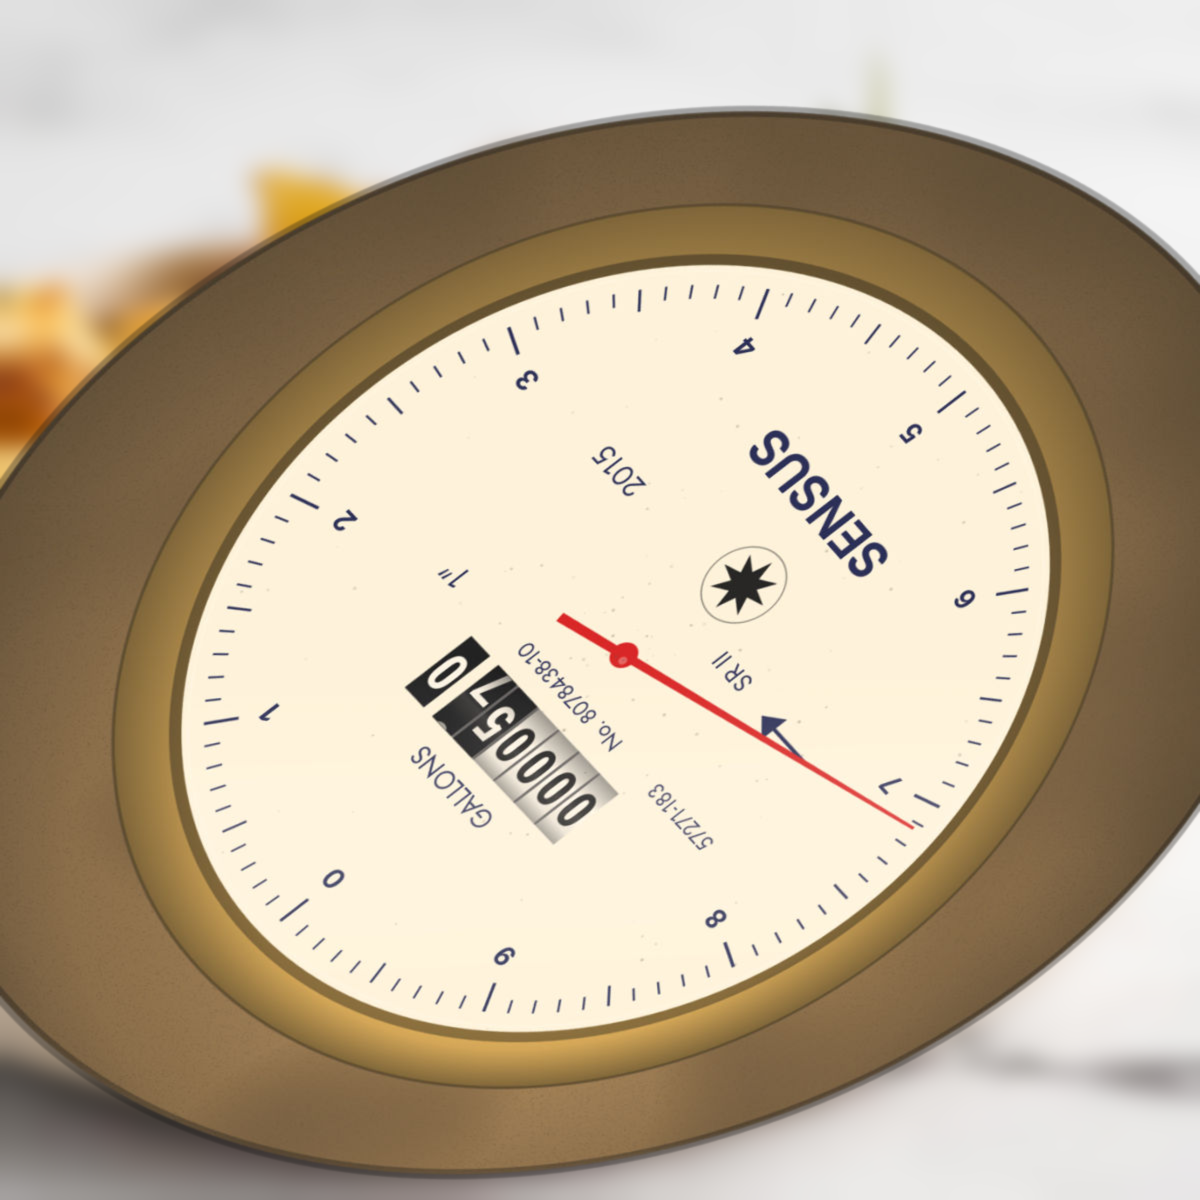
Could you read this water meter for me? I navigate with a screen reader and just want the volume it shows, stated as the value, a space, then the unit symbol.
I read 567.1 gal
